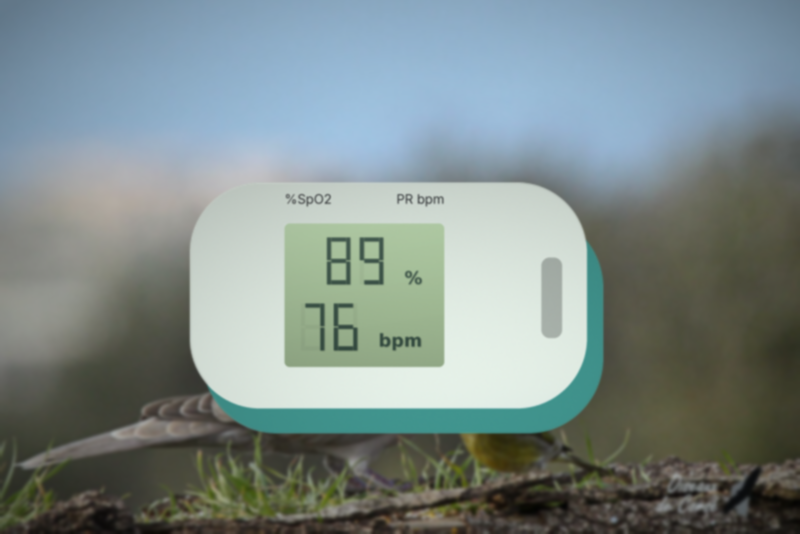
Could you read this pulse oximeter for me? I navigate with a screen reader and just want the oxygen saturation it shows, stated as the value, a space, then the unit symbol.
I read 89 %
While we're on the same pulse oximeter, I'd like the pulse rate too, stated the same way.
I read 76 bpm
